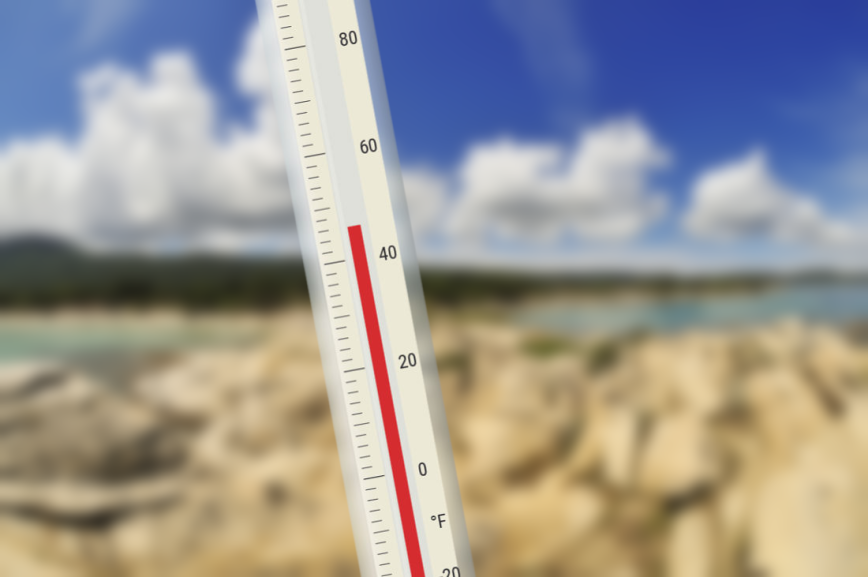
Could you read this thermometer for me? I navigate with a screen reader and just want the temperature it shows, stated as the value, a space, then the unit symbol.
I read 46 °F
